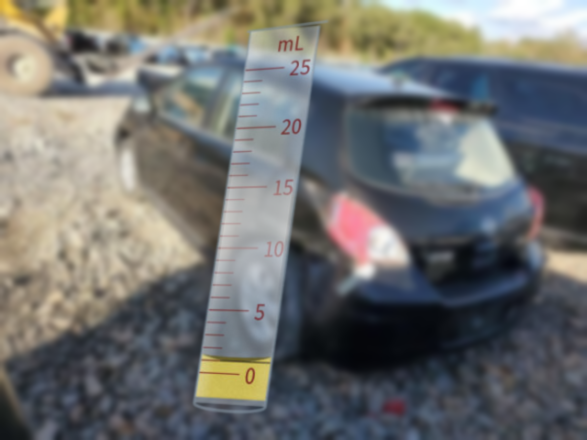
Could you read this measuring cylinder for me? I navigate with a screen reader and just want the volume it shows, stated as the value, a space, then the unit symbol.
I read 1 mL
